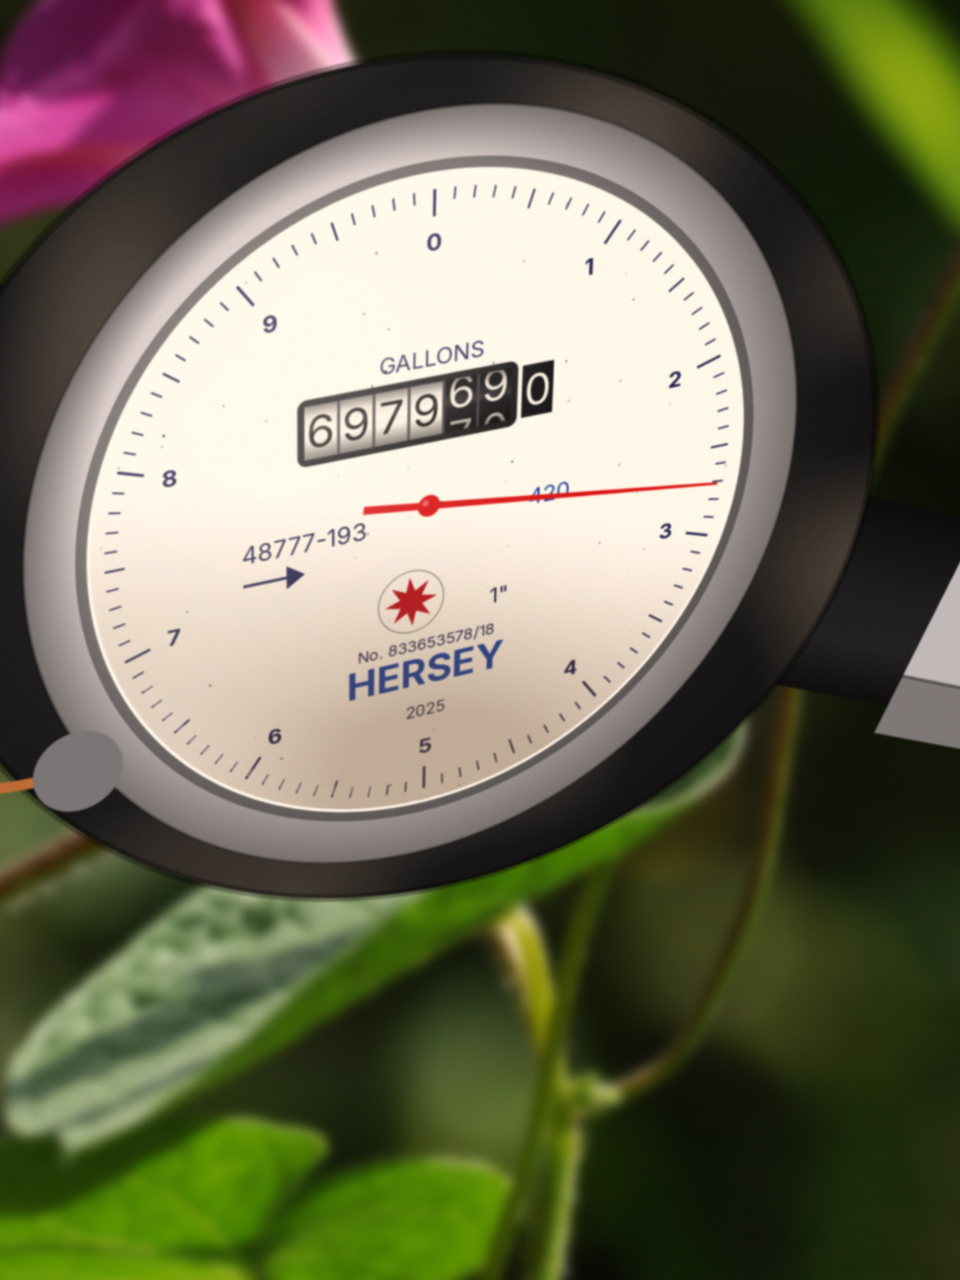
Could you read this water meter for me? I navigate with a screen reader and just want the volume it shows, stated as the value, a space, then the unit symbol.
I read 6979692.7 gal
